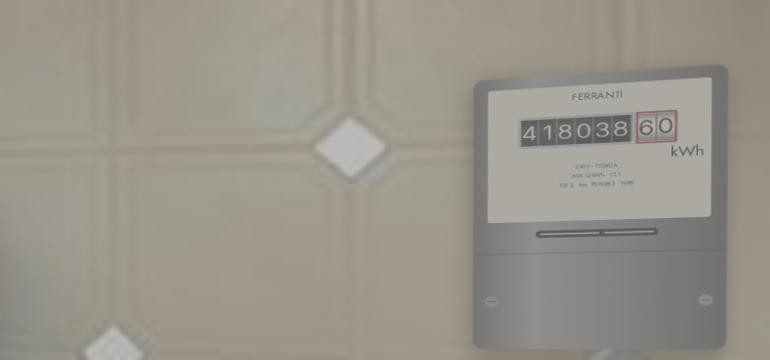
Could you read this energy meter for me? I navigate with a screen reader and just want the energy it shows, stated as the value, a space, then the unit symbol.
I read 418038.60 kWh
